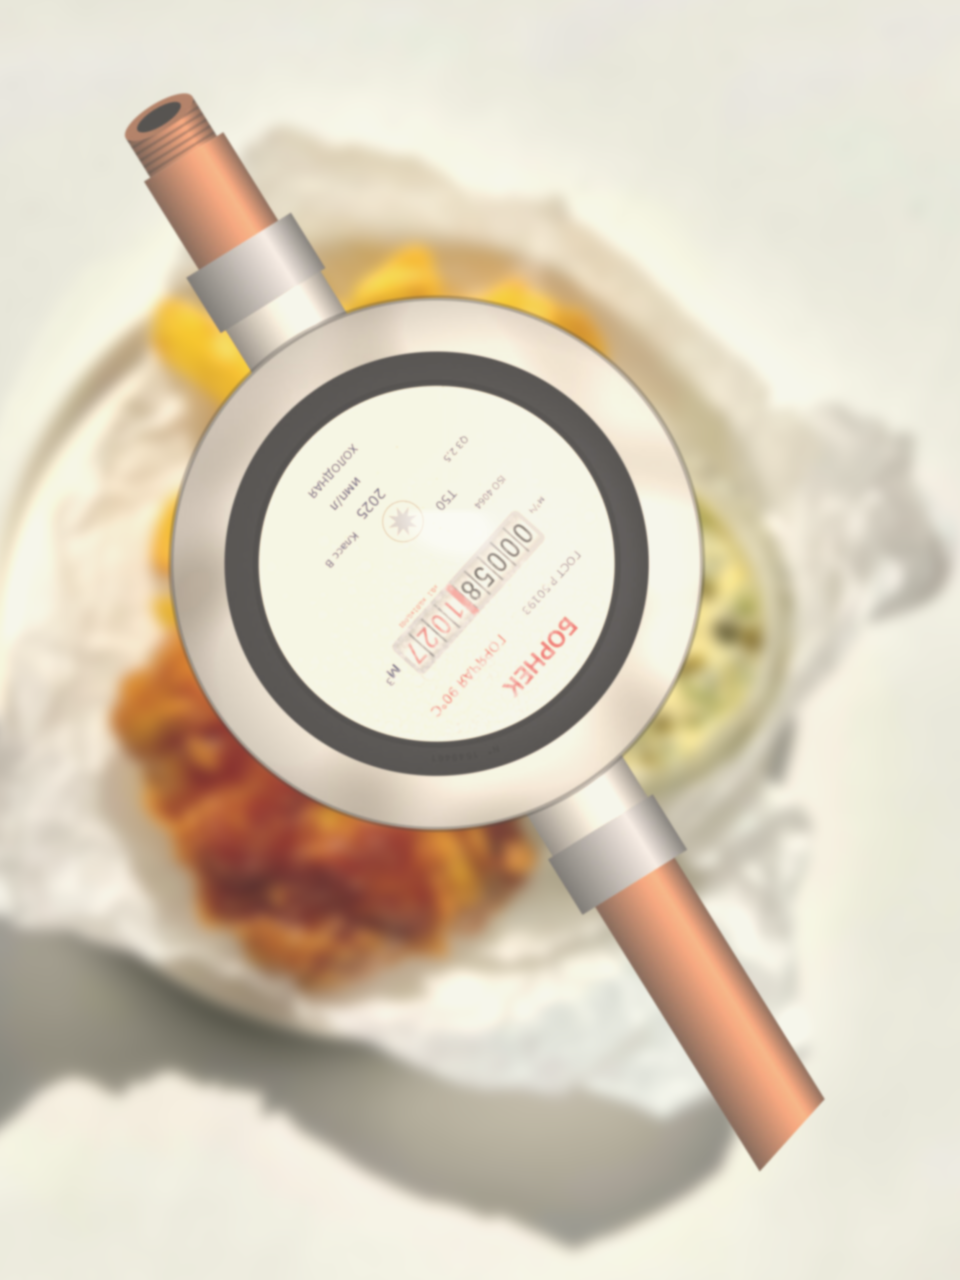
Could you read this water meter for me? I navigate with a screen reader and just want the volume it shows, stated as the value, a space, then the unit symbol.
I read 58.1027 m³
